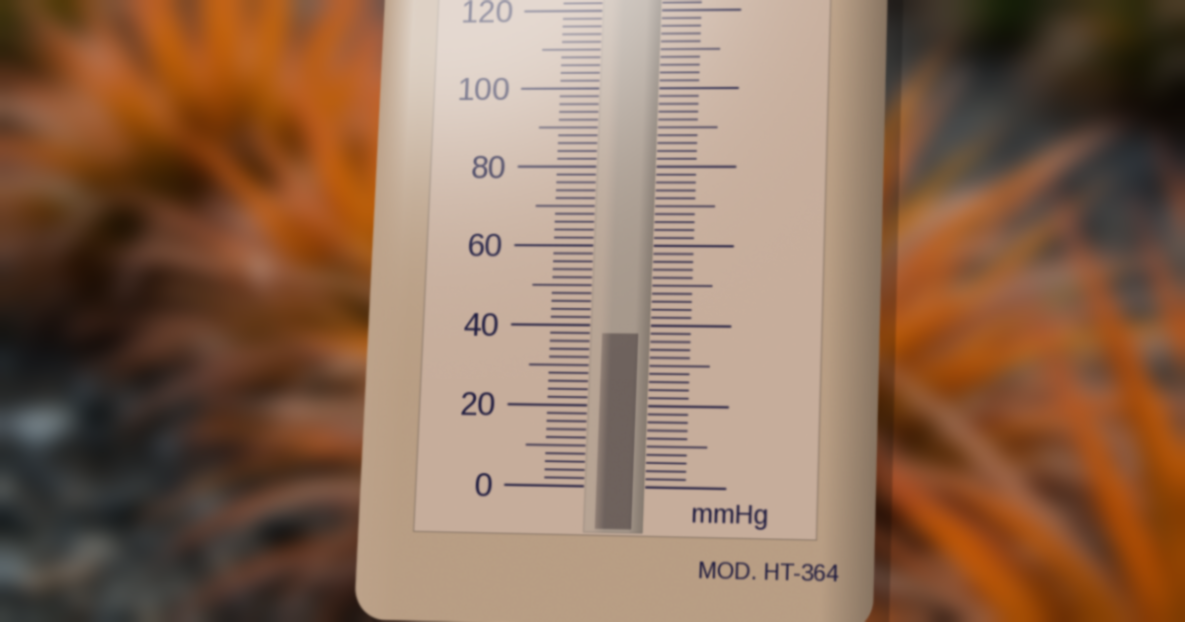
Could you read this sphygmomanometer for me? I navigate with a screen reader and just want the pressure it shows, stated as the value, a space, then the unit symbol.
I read 38 mmHg
